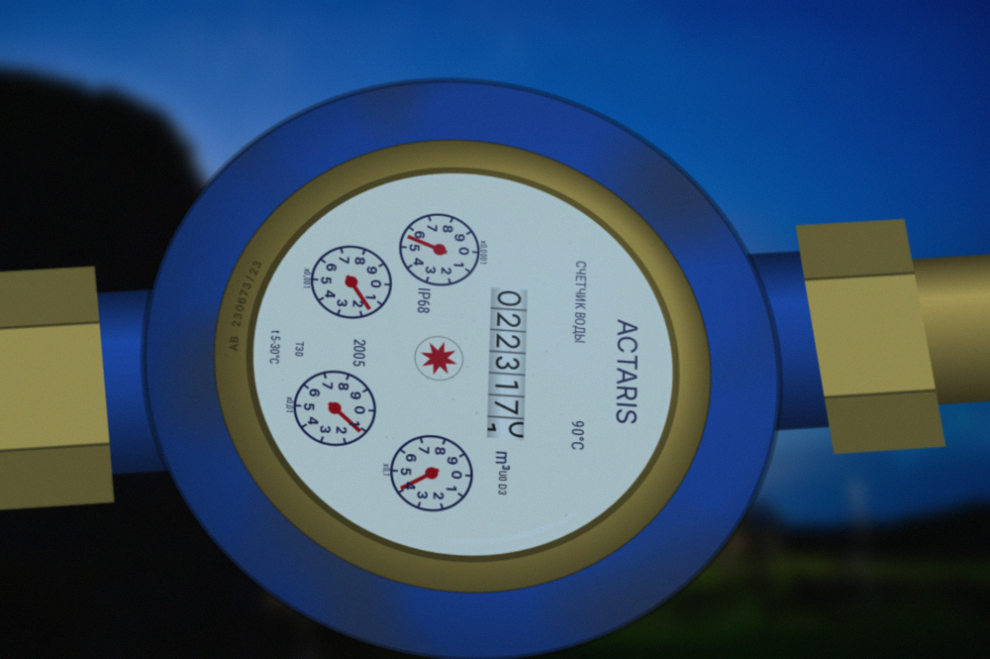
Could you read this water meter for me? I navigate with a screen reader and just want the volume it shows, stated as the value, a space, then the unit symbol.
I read 223170.4115 m³
